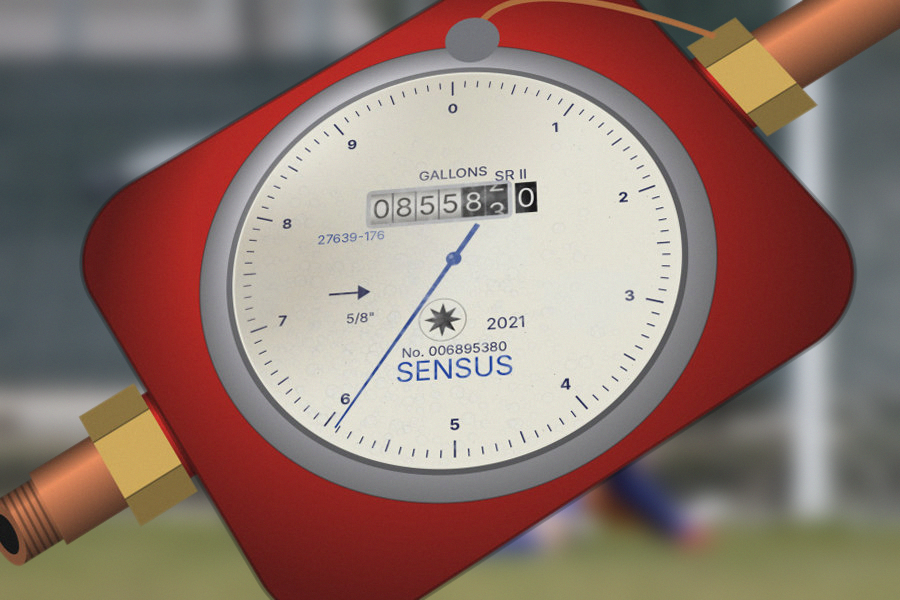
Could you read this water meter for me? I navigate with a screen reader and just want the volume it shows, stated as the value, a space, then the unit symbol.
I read 855825.9 gal
